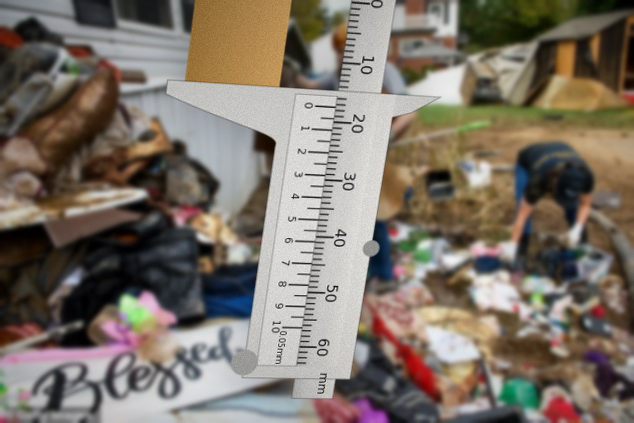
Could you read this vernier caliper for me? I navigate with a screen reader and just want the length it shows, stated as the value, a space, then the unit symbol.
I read 17.5 mm
